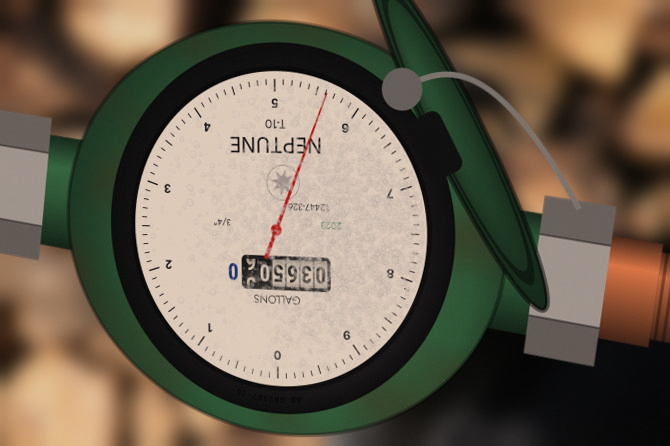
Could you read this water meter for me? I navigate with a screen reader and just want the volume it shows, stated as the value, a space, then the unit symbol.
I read 365055.6 gal
